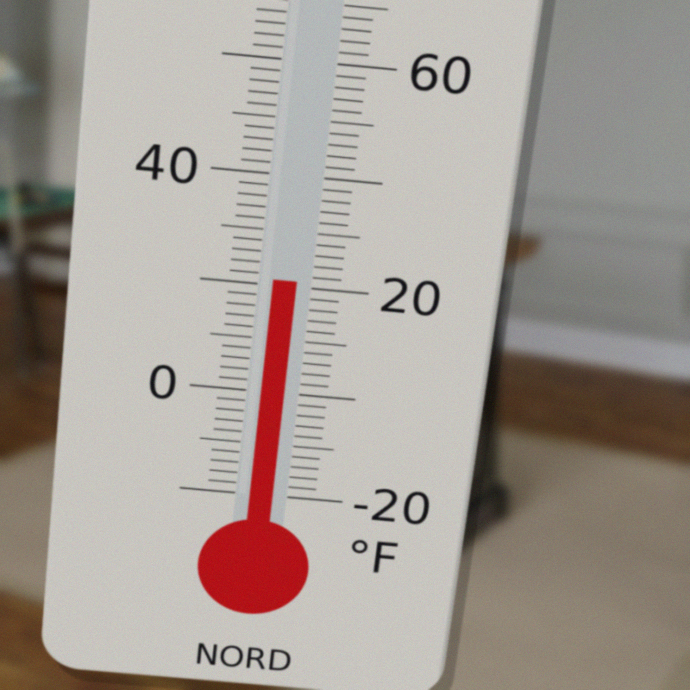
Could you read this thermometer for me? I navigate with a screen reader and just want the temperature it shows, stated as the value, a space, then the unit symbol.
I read 21 °F
